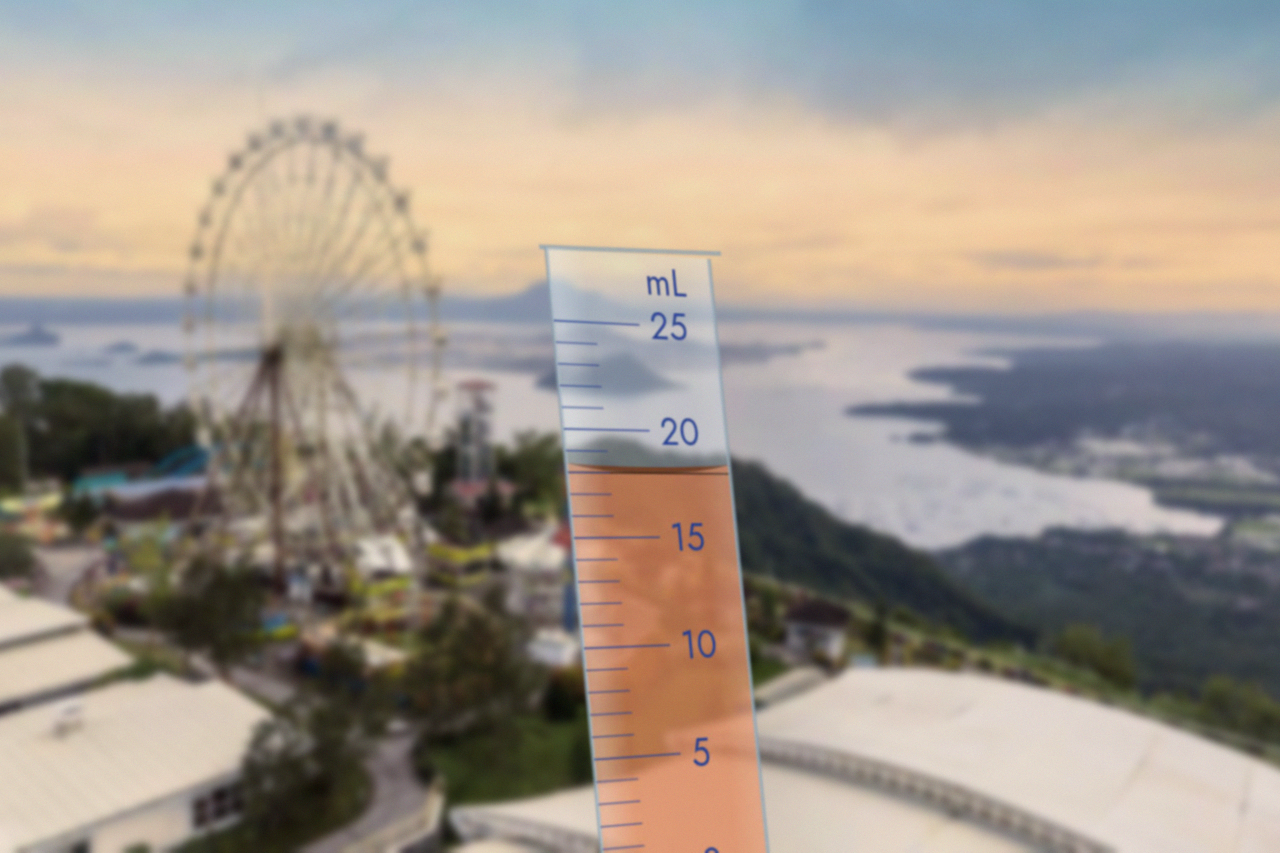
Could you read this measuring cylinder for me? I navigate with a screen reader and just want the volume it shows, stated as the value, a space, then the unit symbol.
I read 18 mL
